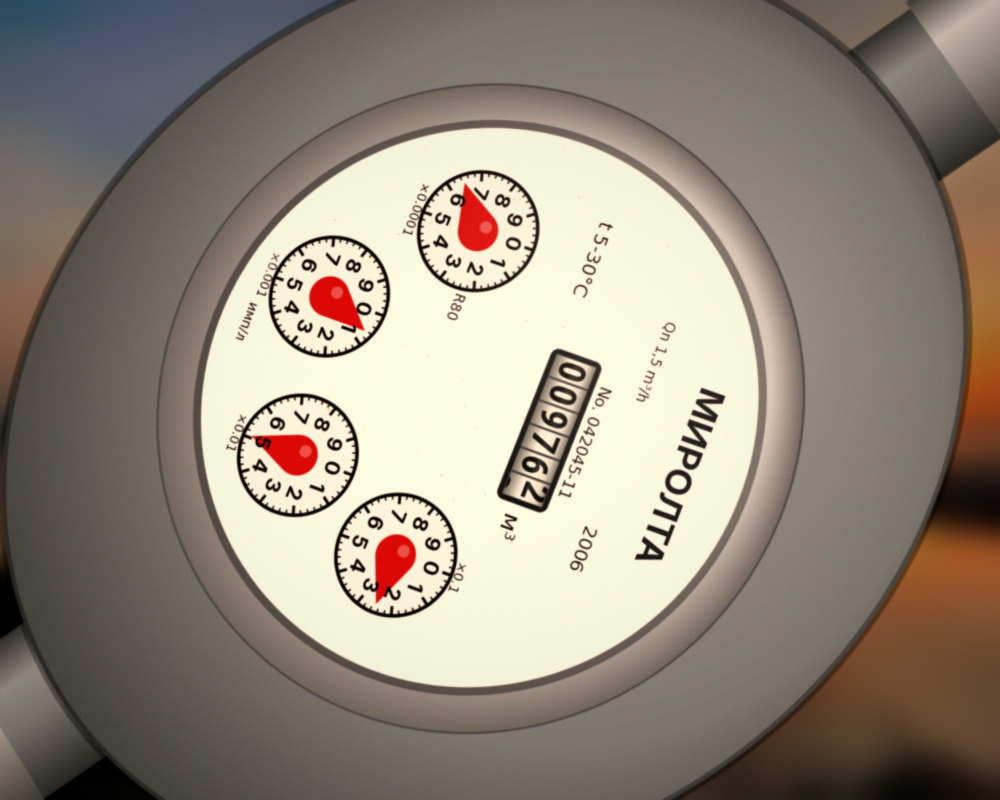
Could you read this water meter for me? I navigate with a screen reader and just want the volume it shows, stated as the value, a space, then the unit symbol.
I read 9762.2506 m³
